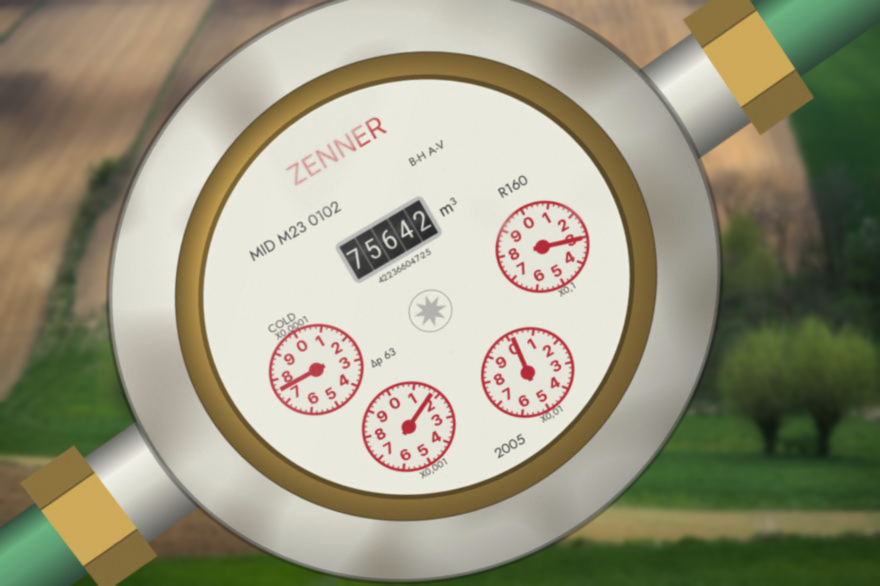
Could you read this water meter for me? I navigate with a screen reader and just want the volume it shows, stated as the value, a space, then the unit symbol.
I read 75642.3017 m³
